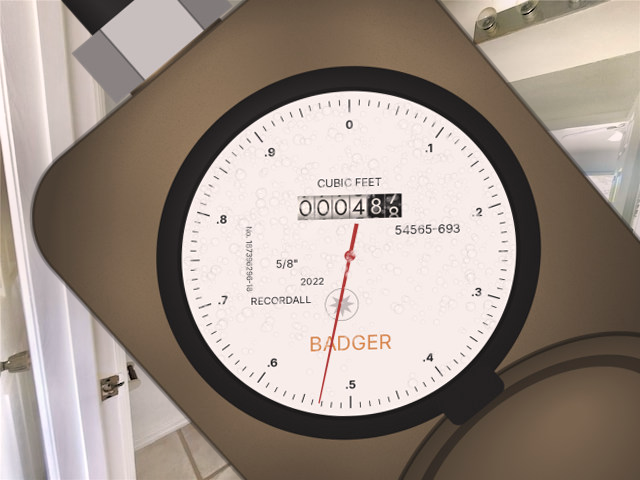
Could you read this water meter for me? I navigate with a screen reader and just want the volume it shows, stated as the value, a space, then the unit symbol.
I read 487.53 ft³
